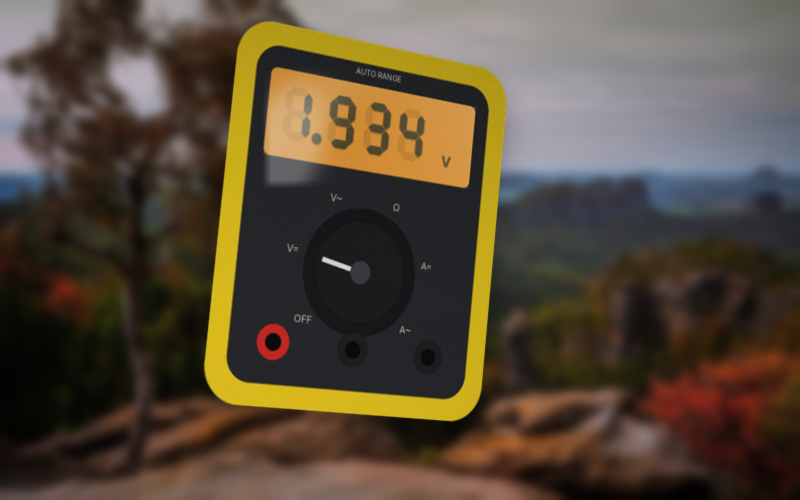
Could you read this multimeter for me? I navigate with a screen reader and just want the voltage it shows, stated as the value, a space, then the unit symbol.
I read 1.934 V
